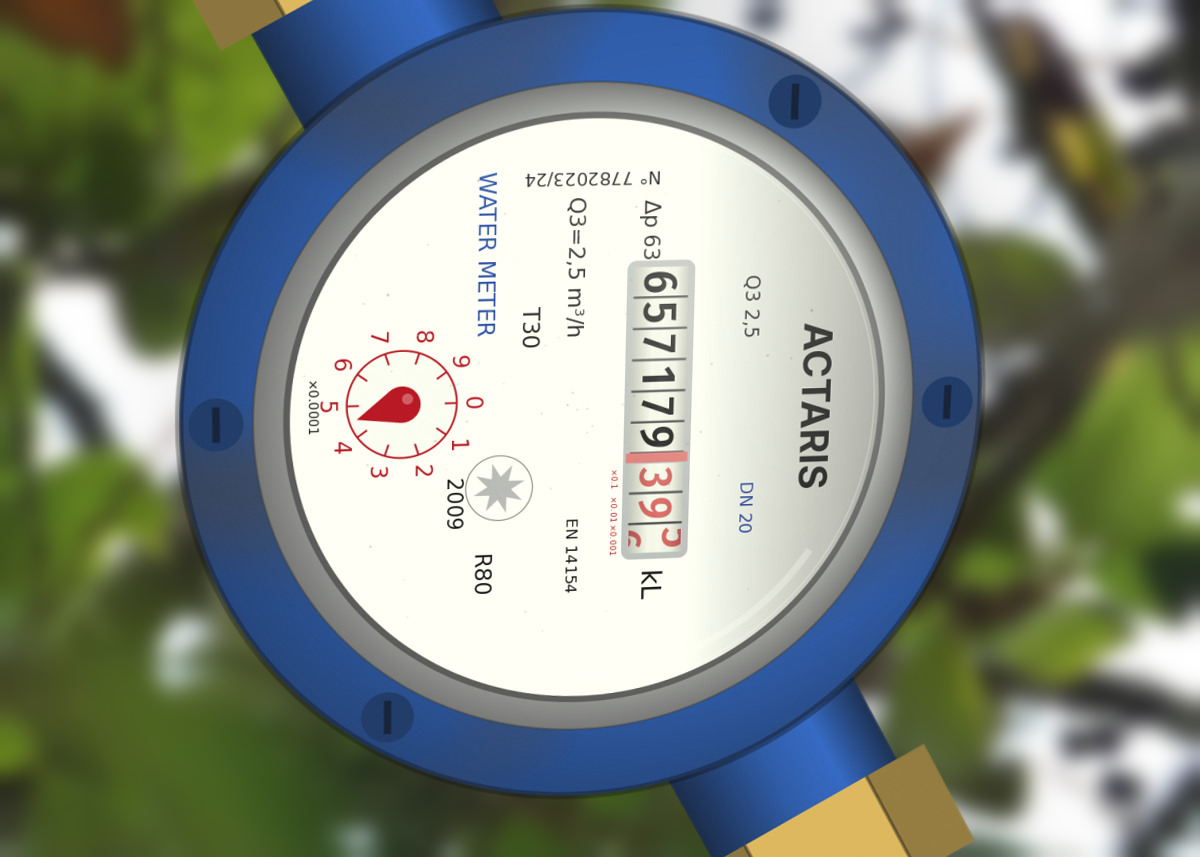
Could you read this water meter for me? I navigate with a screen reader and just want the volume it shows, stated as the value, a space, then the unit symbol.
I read 657179.3954 kL
